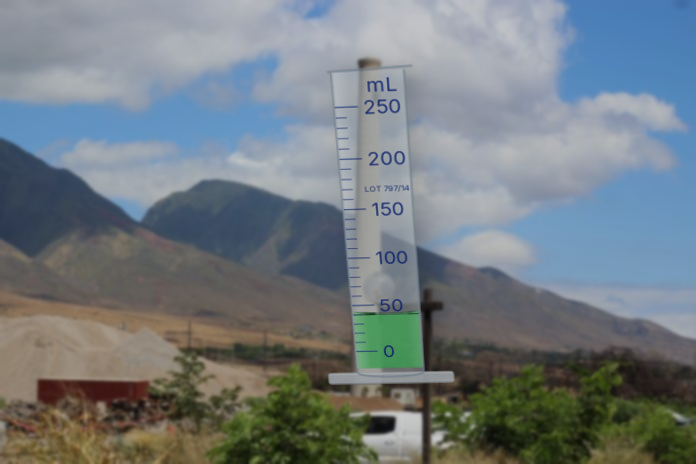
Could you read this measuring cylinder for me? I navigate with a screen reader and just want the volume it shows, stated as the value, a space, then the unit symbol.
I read 40 mL
